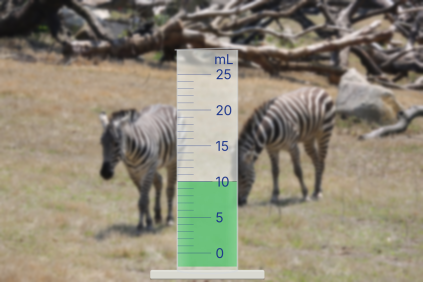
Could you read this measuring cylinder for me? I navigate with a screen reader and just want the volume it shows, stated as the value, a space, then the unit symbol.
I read 10 mL
